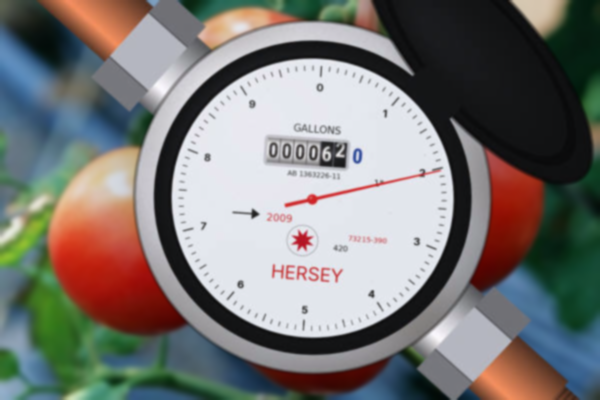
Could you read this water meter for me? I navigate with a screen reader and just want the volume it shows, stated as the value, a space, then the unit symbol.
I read 622.0 gal
